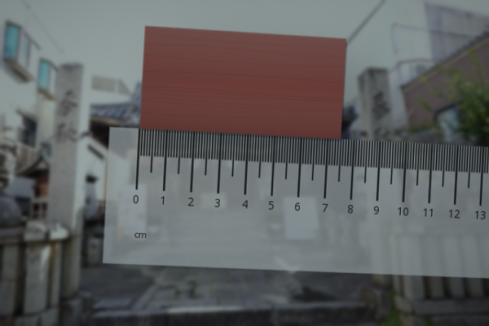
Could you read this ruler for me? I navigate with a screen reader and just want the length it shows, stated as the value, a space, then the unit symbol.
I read 7.5 cm
